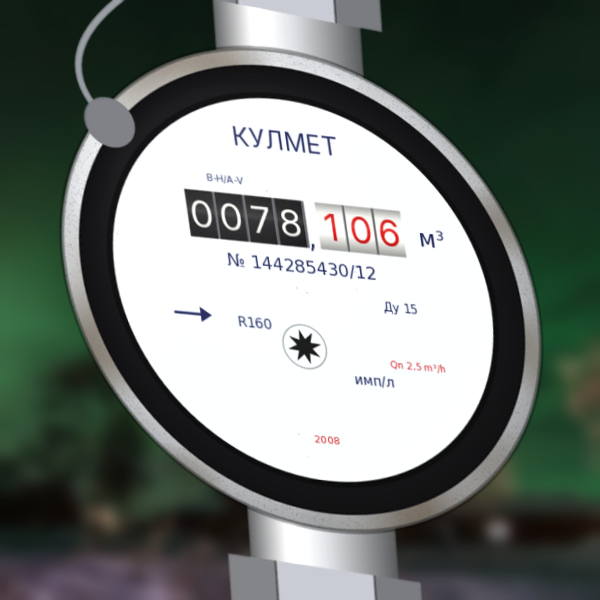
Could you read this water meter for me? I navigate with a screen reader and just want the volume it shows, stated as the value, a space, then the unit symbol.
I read 78.106 m³
